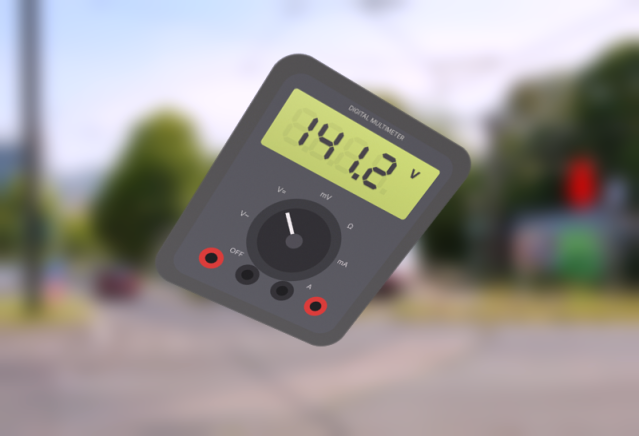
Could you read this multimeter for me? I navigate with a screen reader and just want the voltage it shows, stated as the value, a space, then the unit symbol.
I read 141.2 V
